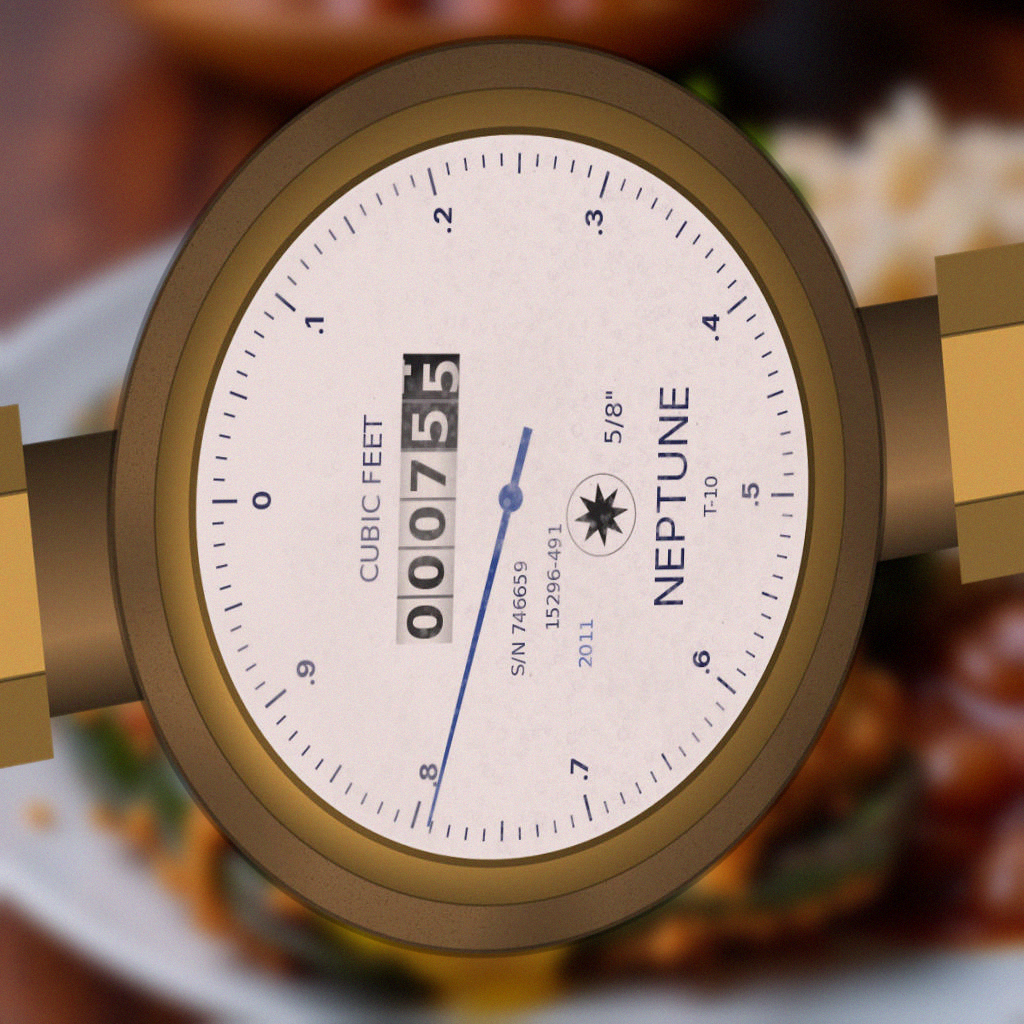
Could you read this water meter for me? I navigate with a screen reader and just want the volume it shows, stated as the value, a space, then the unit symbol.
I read 754.79 ft³
